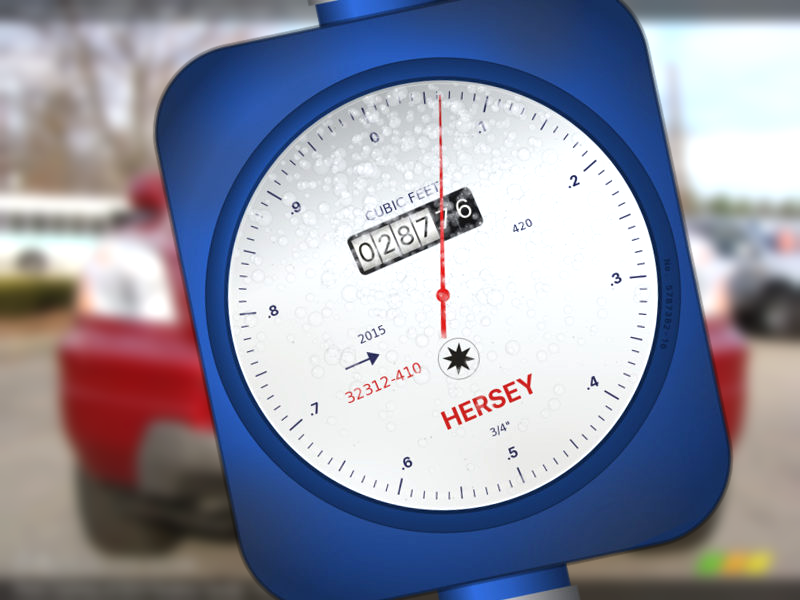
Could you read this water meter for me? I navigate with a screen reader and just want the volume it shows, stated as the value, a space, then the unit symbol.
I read 28776.06 ft³
